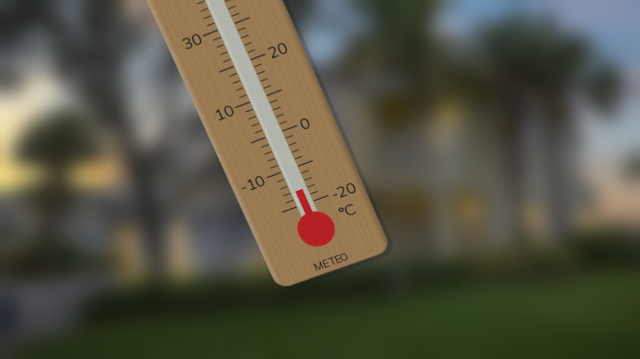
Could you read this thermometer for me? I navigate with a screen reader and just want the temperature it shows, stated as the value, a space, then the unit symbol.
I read -16 °C
